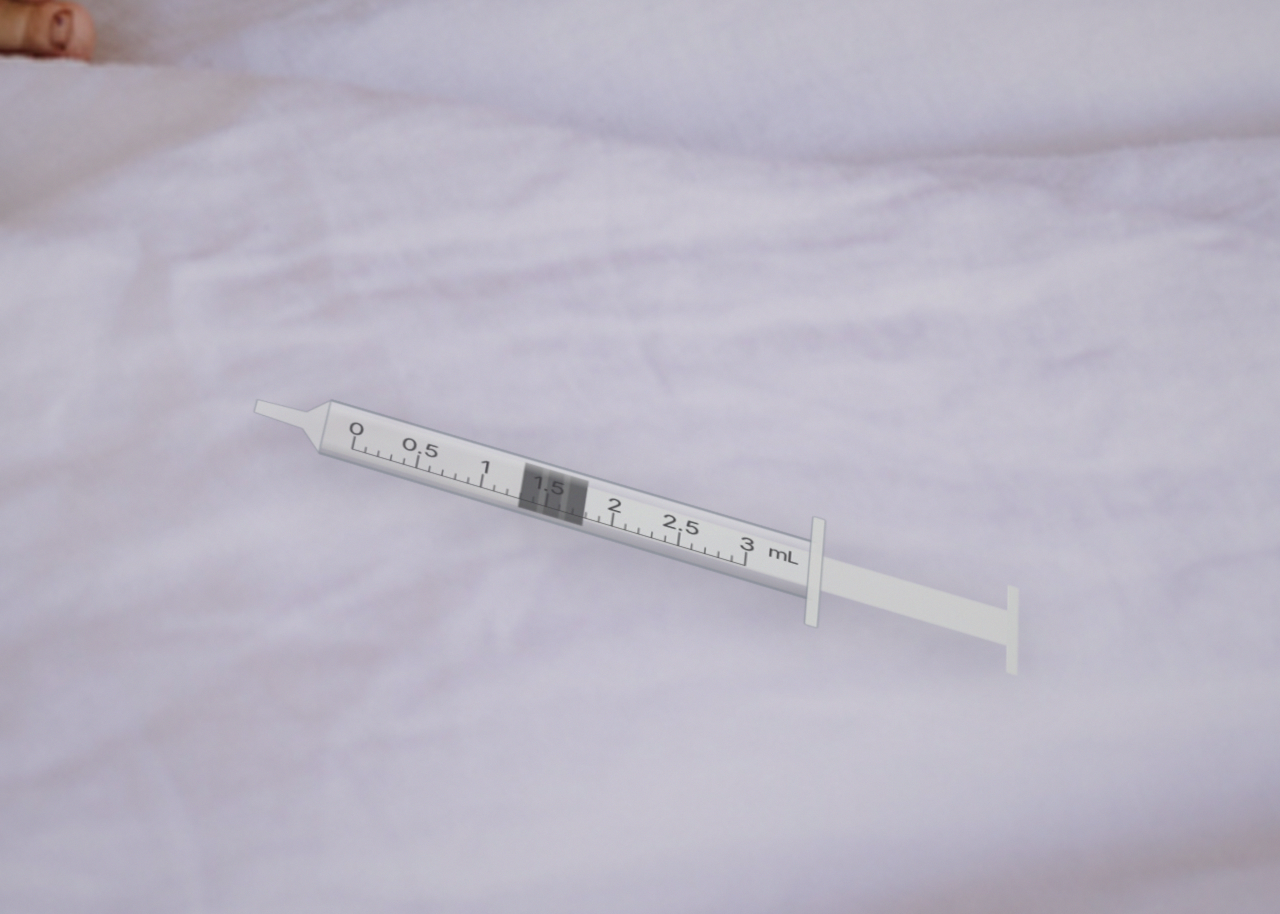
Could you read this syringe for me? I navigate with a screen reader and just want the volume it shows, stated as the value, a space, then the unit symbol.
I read 1.3 mL
